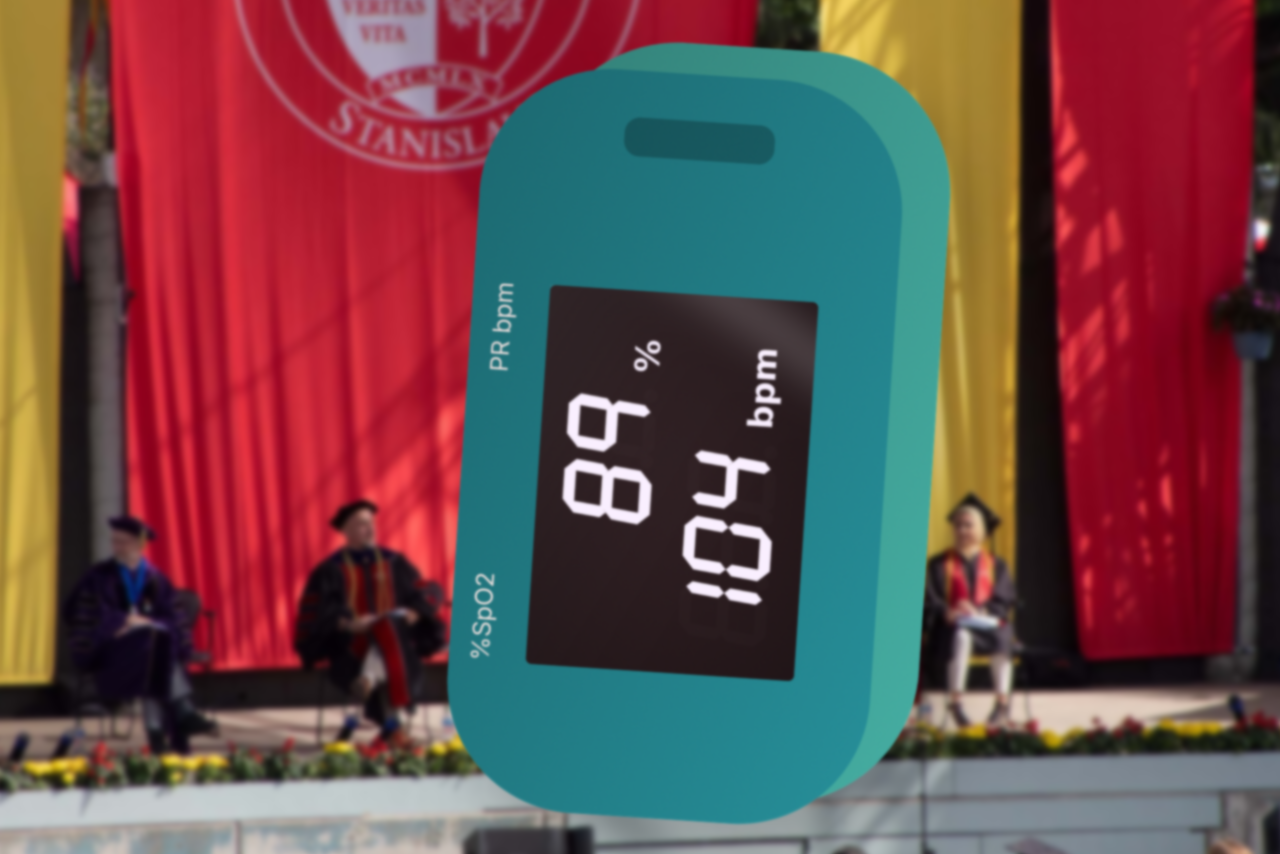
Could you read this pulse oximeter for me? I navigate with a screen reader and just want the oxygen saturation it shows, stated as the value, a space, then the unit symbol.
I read 89 %
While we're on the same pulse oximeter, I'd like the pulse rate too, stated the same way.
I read 104 bpm
